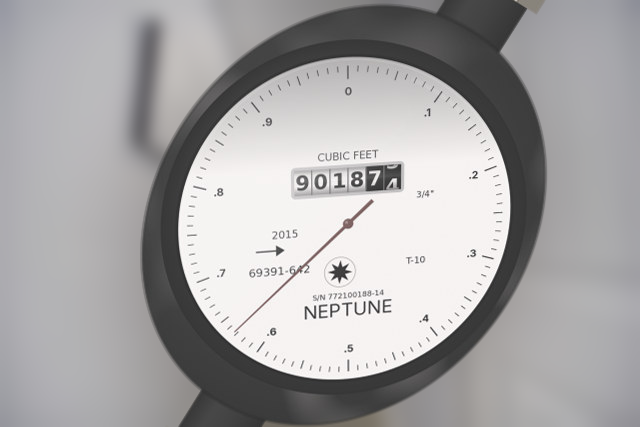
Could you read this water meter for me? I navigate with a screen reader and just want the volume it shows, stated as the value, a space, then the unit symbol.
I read 901873.63 ft³
